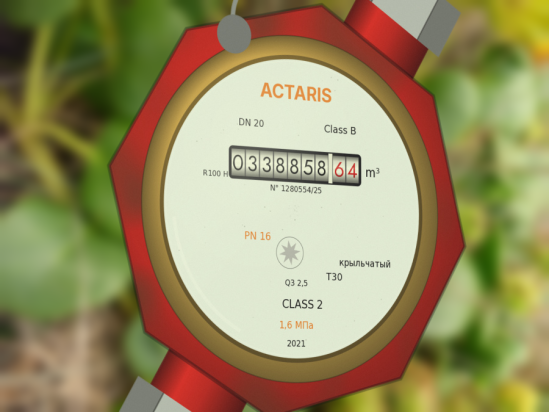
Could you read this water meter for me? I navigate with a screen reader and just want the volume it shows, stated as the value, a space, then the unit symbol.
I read 338858.64 m³
